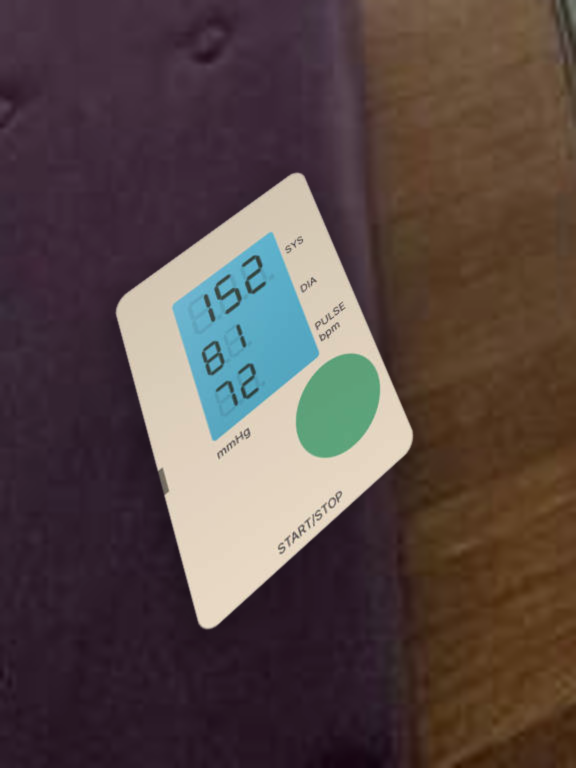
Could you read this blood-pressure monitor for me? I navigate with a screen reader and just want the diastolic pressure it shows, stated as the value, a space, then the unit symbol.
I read 81 mmHg
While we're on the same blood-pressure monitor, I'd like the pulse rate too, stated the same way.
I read 72 bpm
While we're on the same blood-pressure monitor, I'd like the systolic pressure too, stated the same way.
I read 152 mmHg
